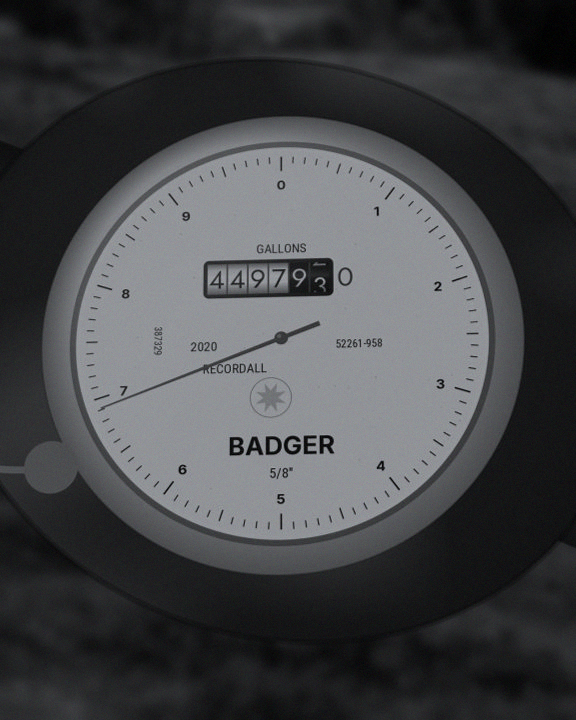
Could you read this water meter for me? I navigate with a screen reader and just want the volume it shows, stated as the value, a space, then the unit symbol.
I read 4497926.9 gal
